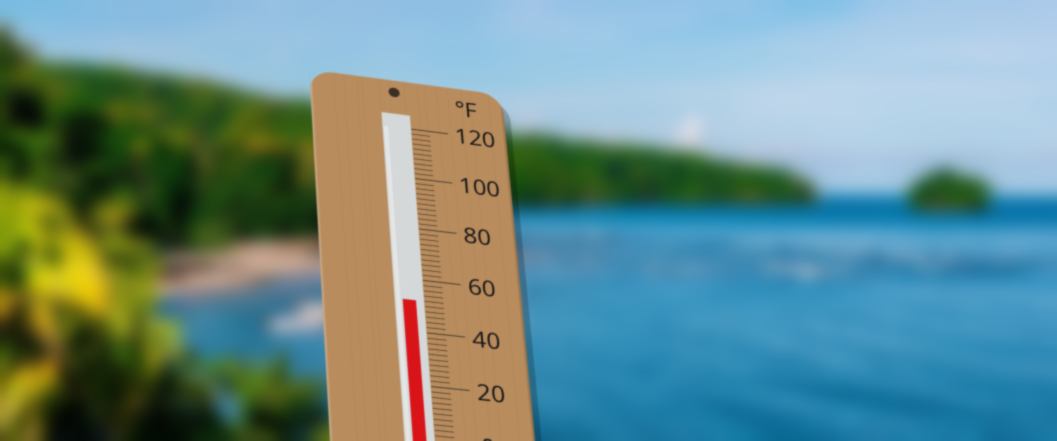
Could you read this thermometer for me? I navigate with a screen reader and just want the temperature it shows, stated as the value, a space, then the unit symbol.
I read 52 °F
